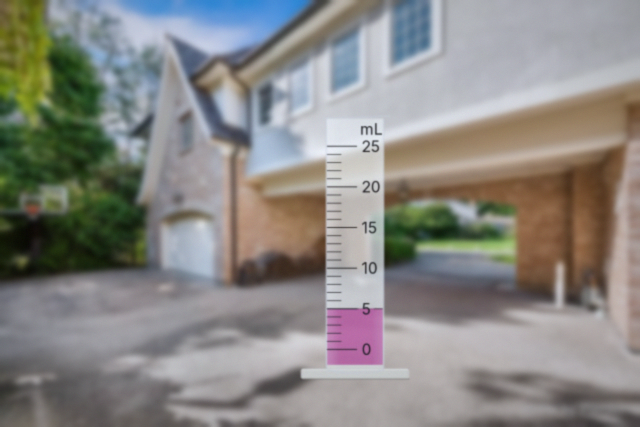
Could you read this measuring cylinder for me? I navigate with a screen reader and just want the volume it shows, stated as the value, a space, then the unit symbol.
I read 5 mL
